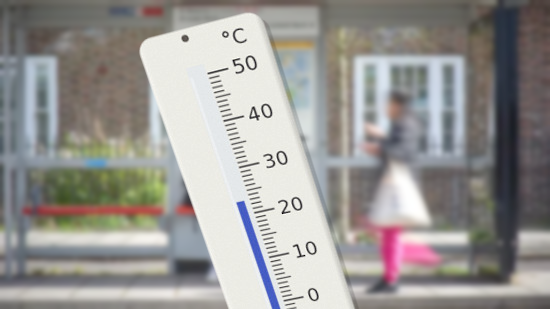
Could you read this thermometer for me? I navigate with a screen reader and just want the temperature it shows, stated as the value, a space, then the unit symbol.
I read 23 °C
